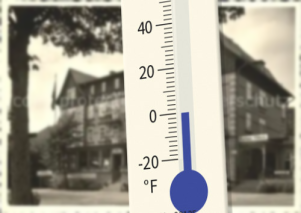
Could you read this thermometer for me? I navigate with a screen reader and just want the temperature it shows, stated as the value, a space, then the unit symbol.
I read 0 °F
